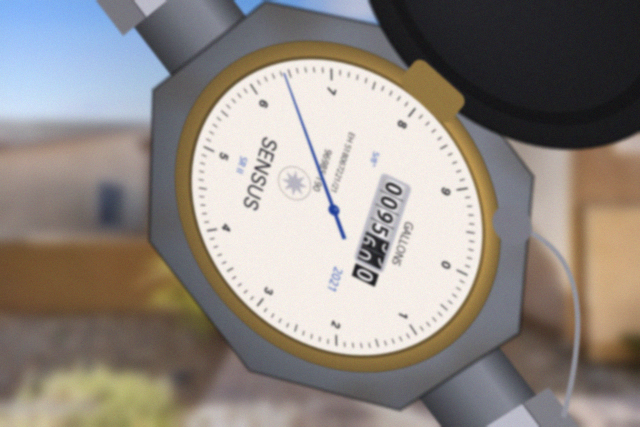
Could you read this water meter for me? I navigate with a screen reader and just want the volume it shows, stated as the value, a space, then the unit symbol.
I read 95596.4 gal
